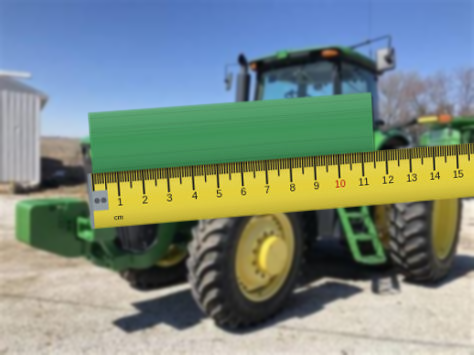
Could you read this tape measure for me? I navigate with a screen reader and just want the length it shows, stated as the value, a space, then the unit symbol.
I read 11.5 cm
